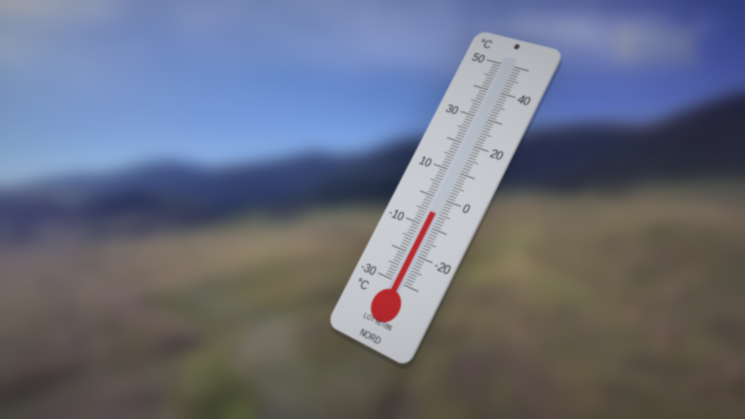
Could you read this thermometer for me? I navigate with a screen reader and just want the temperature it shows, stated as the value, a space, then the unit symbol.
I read -5 °C
